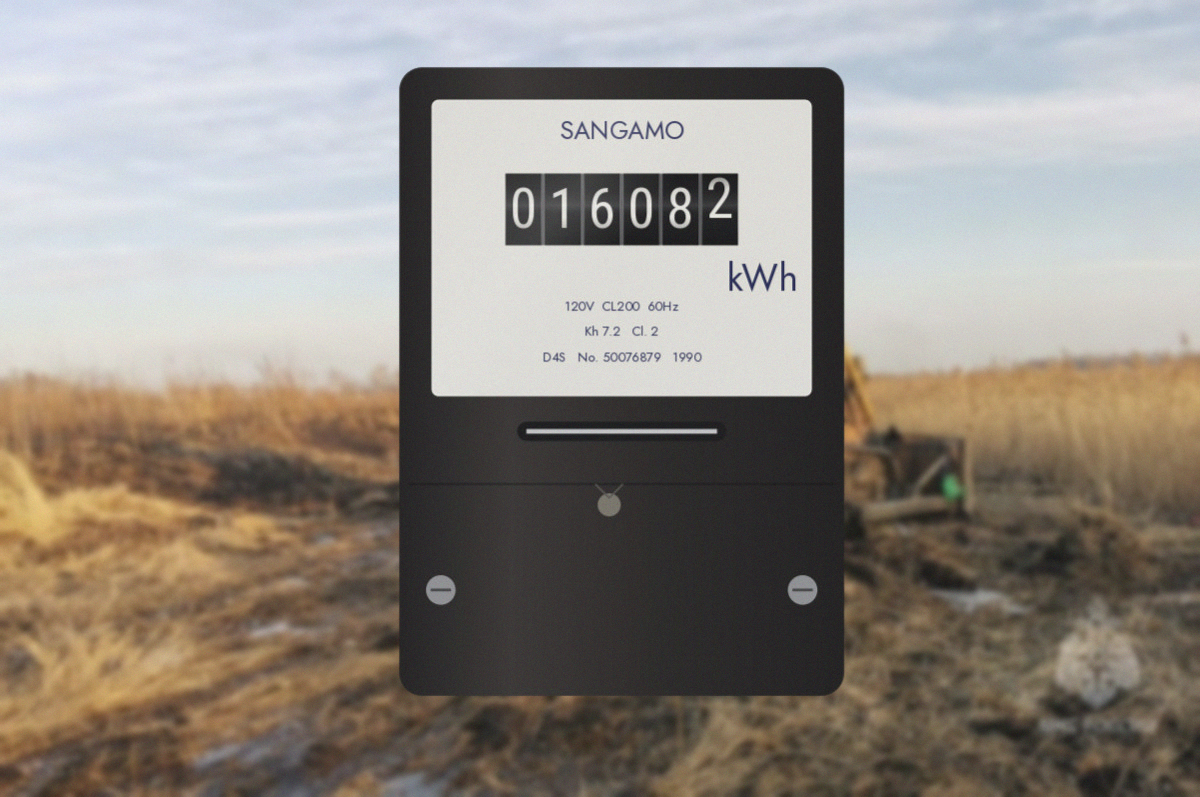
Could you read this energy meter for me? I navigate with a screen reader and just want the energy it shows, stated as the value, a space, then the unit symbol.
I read 16082 kWh
